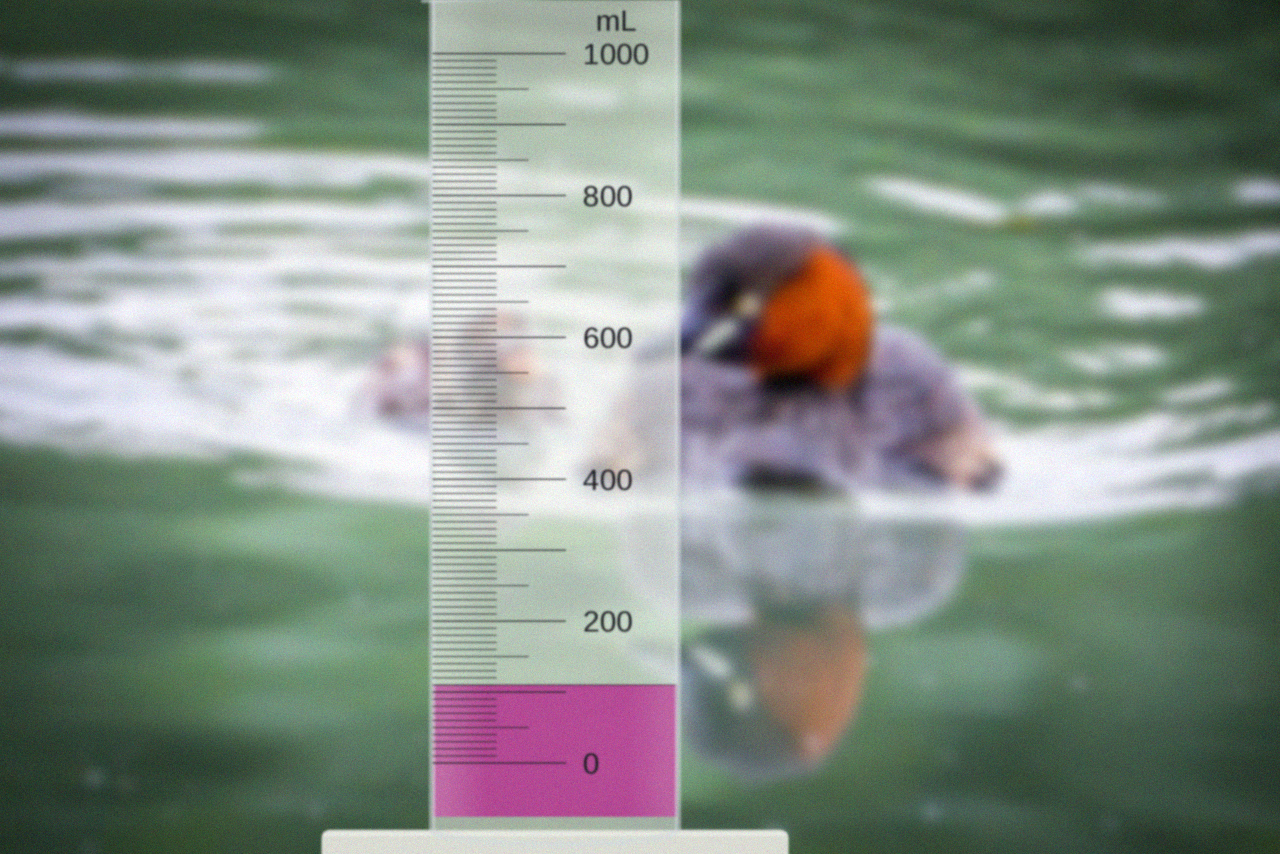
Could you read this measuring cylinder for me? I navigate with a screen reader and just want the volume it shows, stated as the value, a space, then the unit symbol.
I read 110 mL
